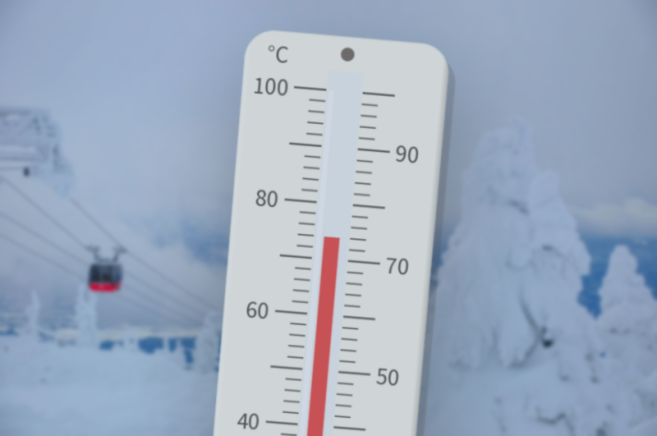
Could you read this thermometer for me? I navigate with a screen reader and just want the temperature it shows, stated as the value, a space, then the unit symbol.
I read 74 °C
